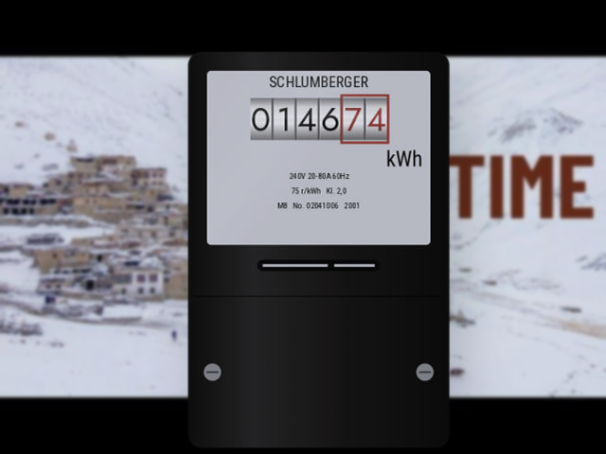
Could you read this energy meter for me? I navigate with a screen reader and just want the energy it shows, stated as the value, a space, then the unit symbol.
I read 146.74 kWh
